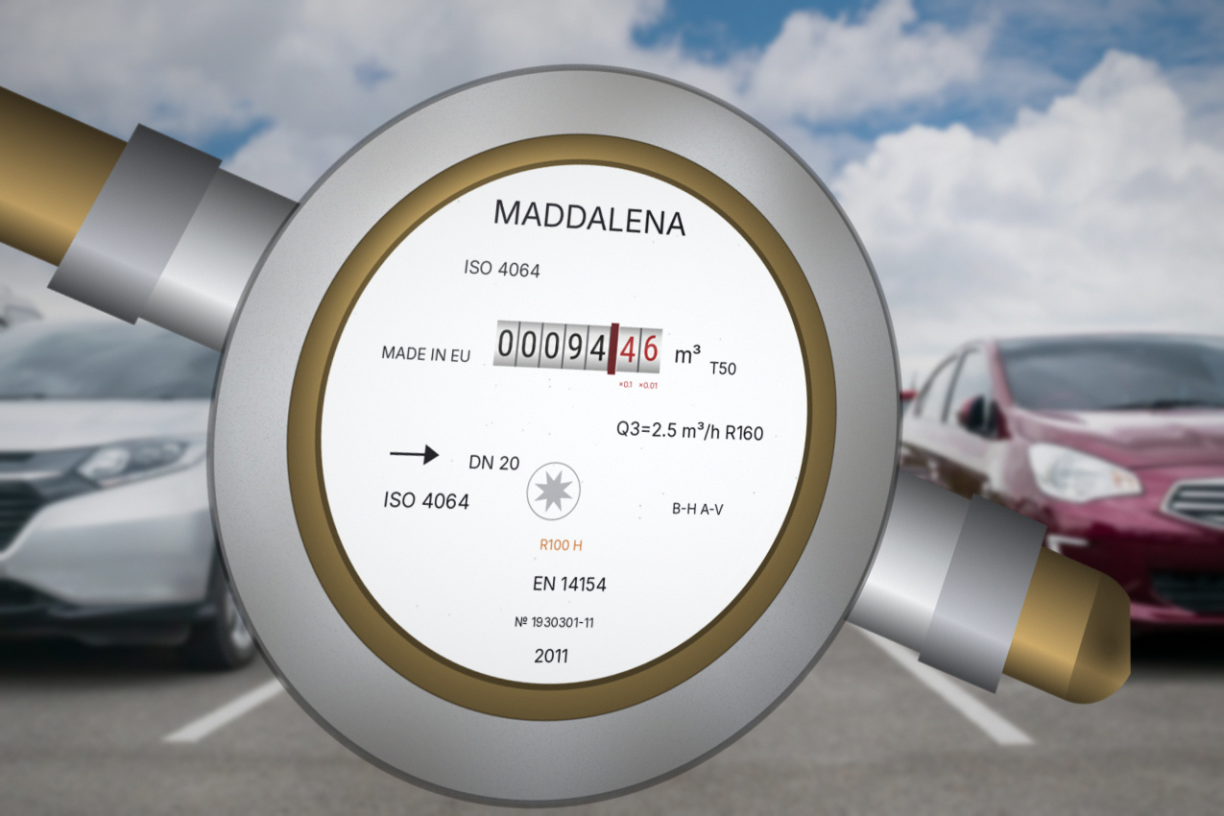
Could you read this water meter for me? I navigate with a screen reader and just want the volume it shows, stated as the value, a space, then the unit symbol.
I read 94.46 m³
